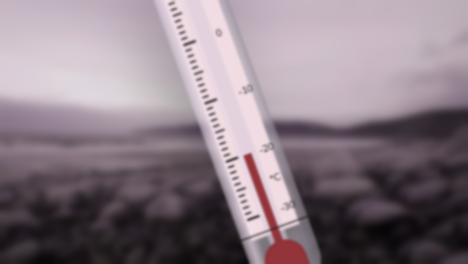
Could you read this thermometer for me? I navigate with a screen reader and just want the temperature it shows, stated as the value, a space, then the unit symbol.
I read -20 °C
